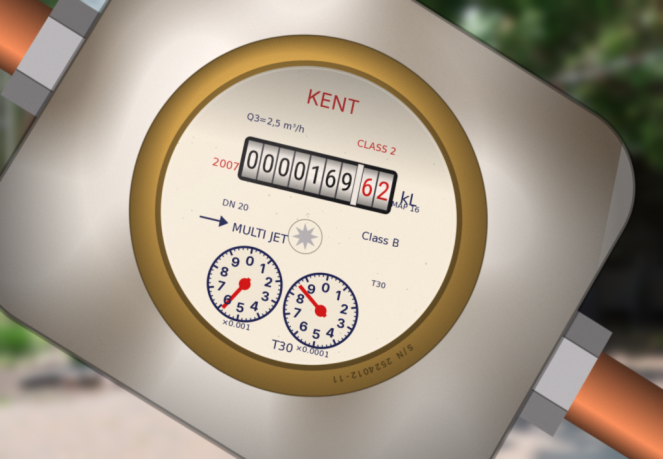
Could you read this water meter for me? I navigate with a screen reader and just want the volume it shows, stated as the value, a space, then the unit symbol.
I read 169.6258 kL
